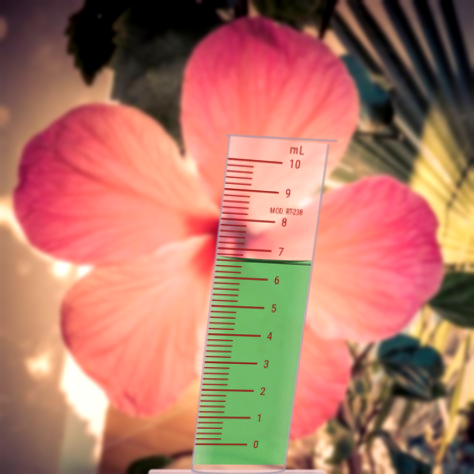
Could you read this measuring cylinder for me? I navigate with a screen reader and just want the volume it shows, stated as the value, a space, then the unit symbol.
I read 6.6 mL
